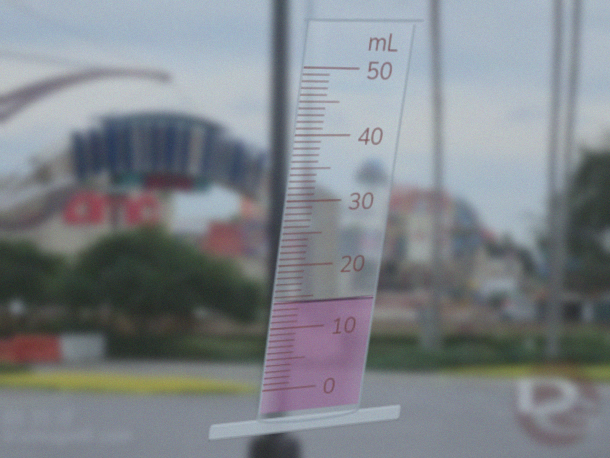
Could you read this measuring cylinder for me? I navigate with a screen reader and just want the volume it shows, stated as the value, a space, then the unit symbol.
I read 14 mL
